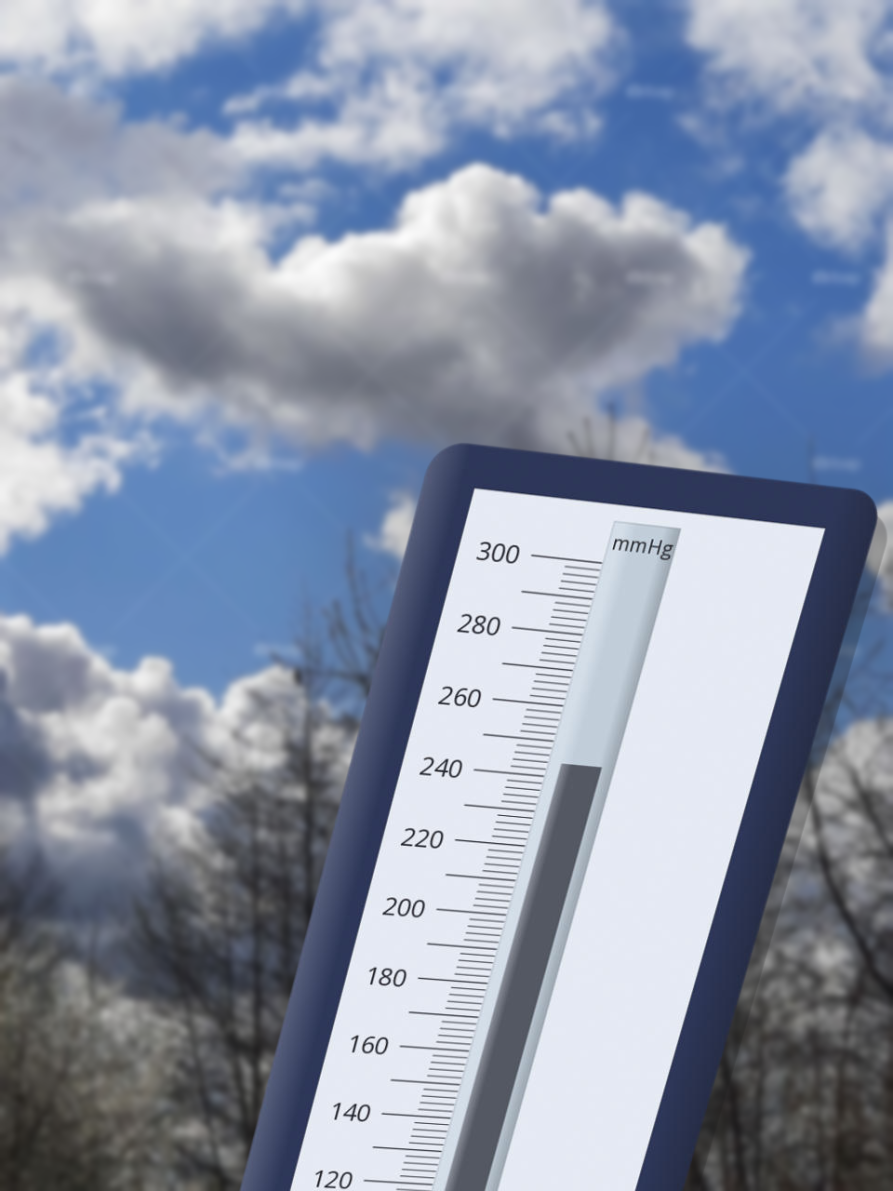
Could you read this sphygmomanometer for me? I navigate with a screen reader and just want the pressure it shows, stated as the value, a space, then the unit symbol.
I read 244 mmHg
